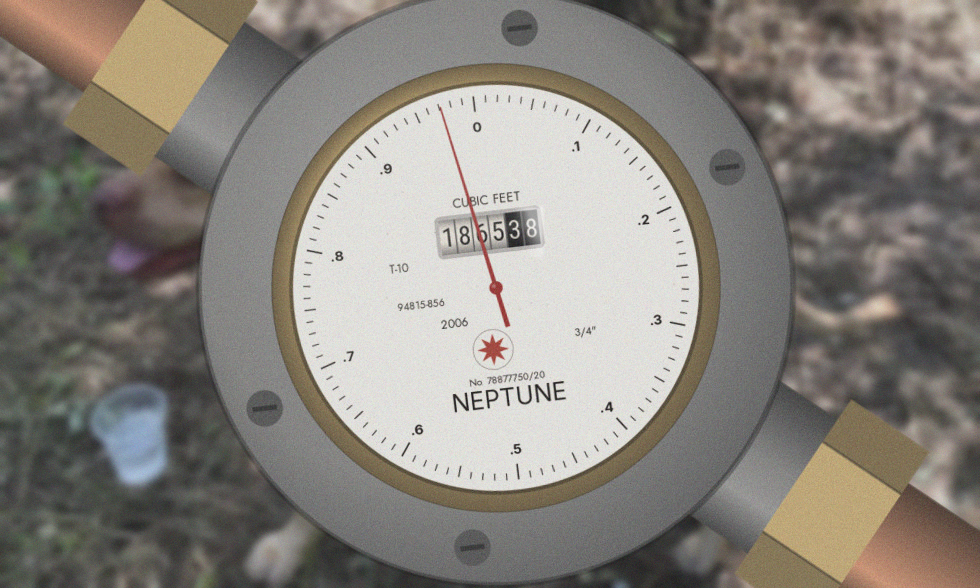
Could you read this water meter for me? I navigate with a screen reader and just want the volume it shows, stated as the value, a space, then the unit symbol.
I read 186537.97 ft³
